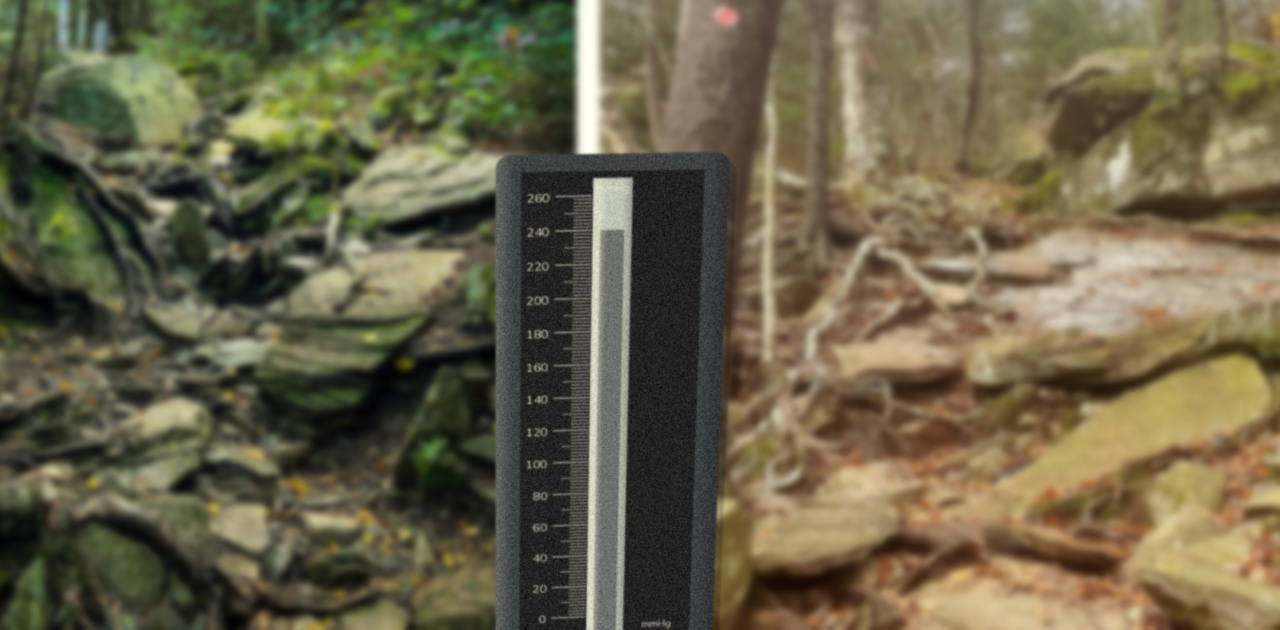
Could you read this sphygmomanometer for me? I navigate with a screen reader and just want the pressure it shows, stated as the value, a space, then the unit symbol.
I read 240 mmHg
